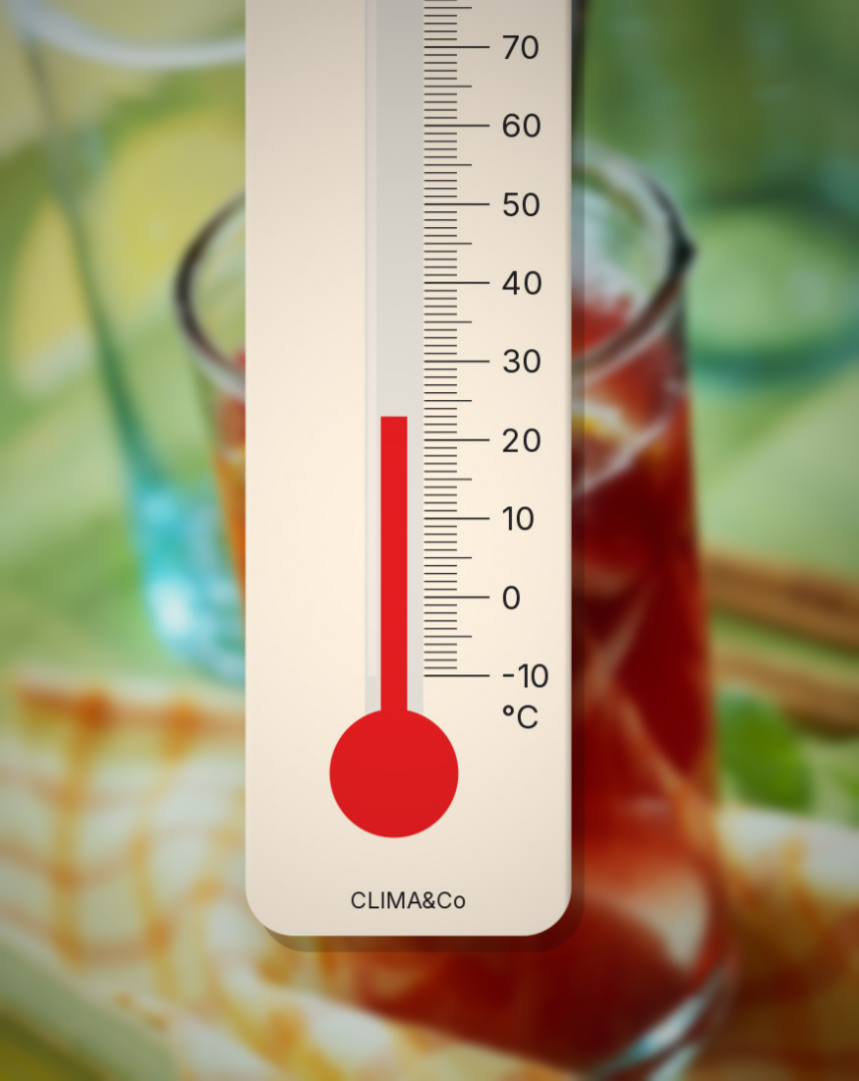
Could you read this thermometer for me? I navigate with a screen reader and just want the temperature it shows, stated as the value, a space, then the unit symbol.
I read 23 °C
